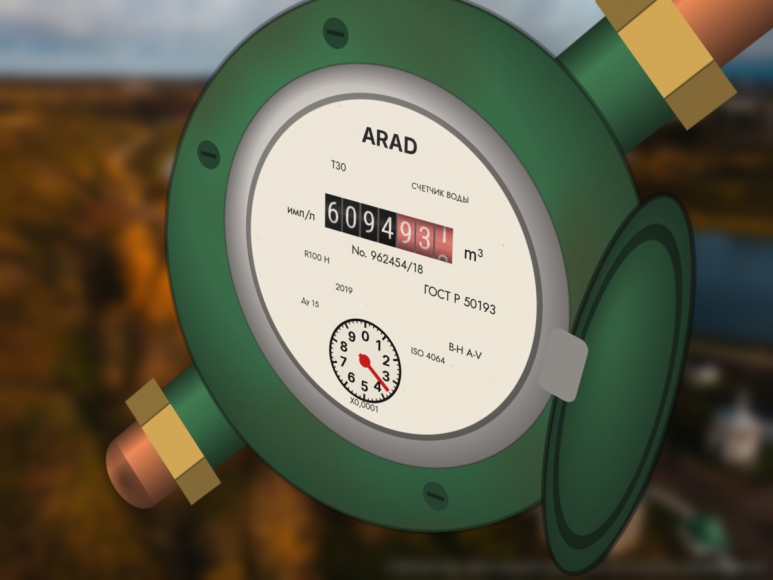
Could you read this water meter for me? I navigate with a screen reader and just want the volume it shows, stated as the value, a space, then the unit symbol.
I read 6094.9313 m³
